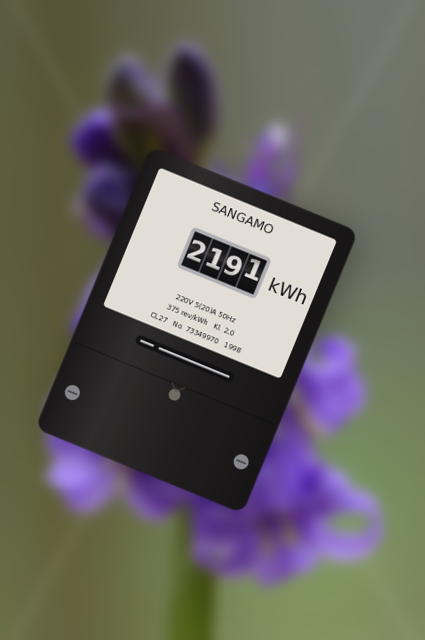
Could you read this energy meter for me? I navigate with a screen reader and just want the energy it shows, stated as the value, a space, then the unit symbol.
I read 2191 kWh
